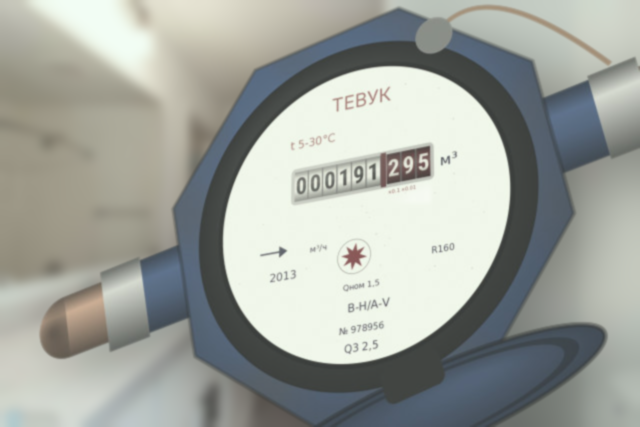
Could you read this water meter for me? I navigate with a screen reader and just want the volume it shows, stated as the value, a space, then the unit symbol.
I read 191.295 m³
